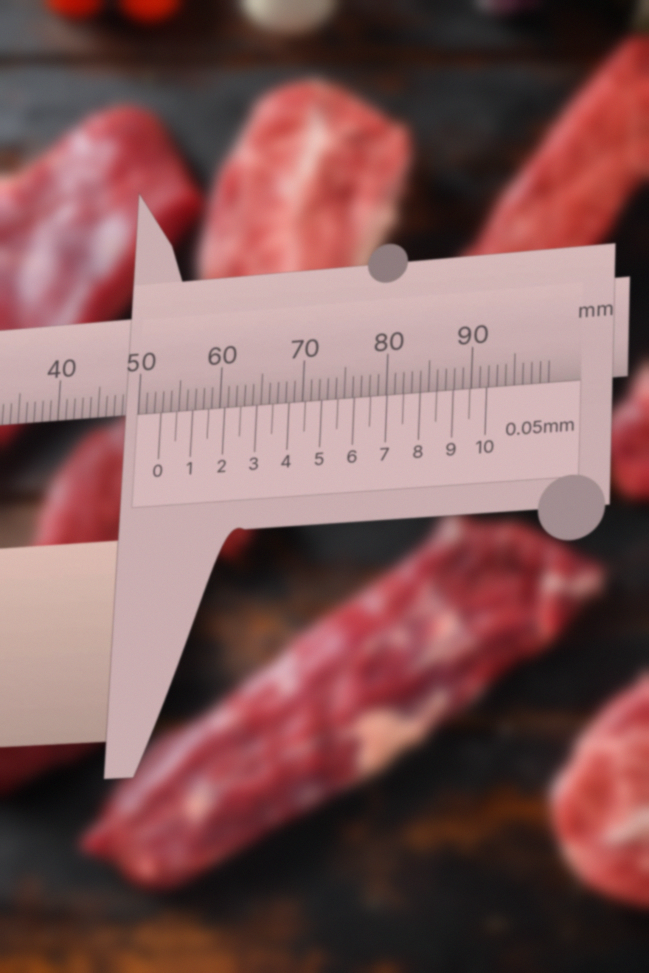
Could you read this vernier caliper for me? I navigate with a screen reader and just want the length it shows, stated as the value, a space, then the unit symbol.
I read 52.8 mm
